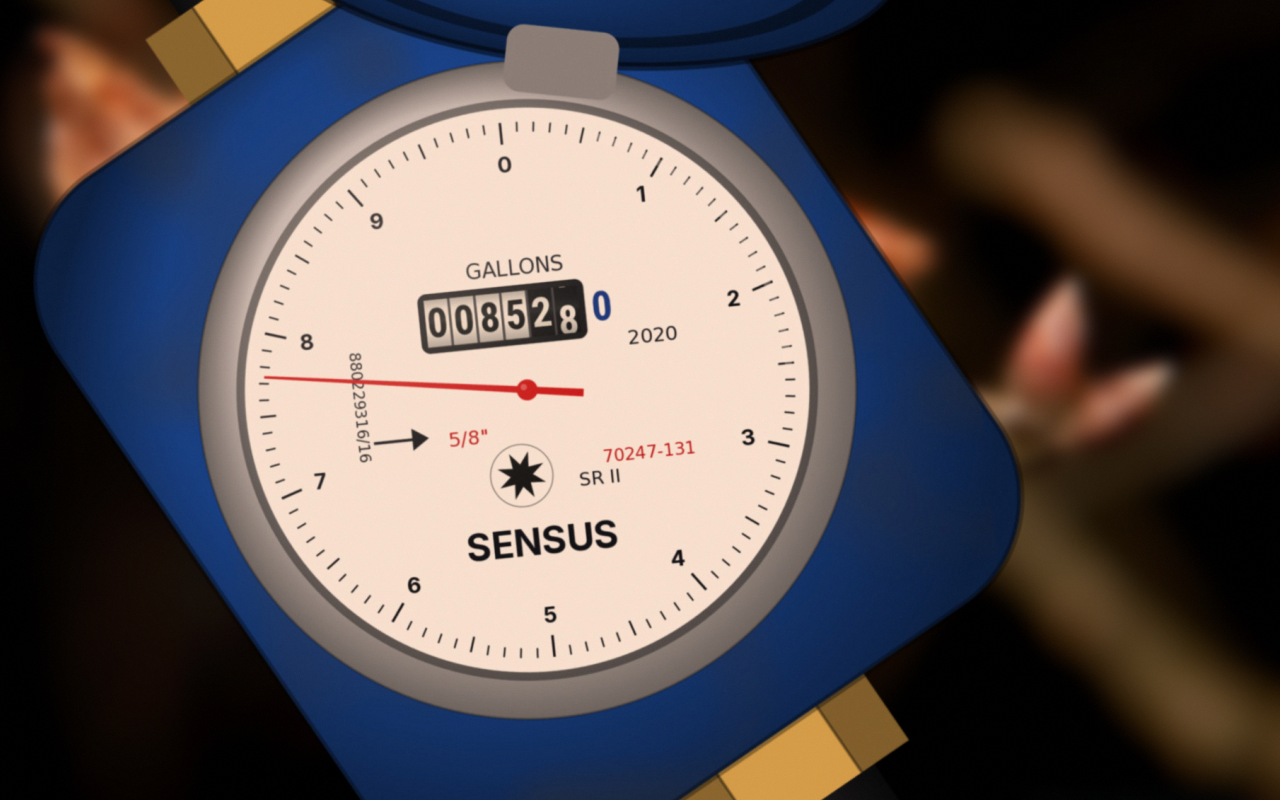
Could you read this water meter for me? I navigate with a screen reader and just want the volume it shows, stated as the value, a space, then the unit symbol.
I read 85277.7 gal
